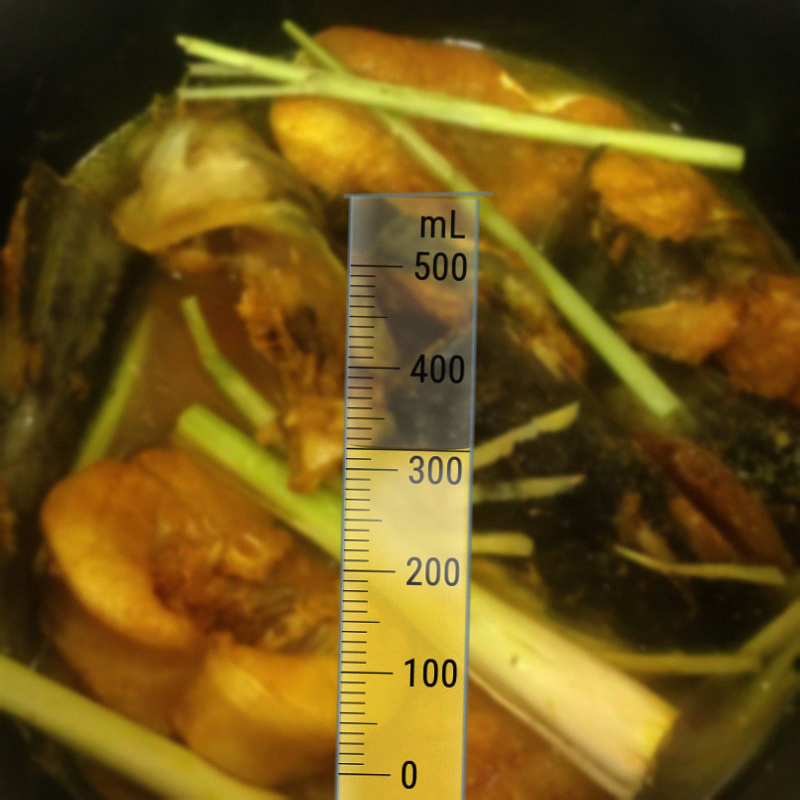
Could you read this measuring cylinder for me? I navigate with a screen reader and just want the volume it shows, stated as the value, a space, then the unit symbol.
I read 320 mL
